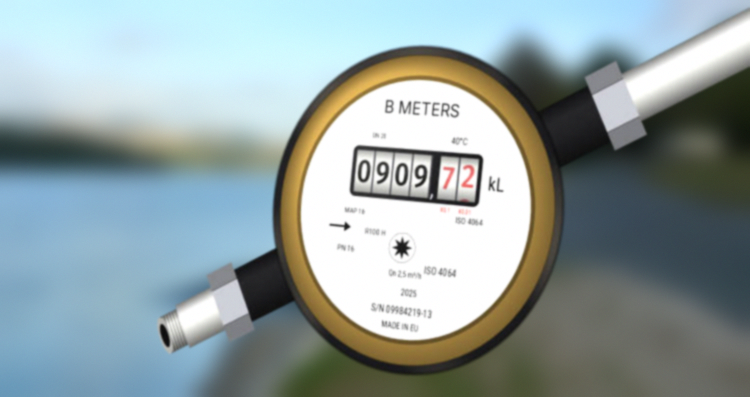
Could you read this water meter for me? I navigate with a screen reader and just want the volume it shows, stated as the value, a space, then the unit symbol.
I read 909.72 kL
